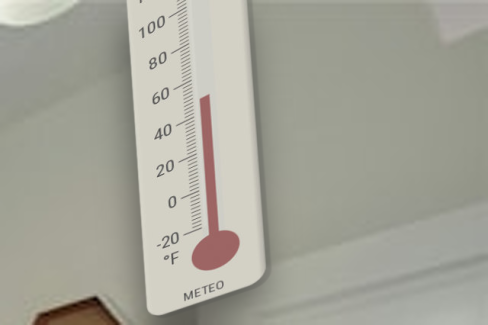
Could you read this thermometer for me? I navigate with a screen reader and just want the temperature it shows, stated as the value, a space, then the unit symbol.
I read 48 °F
